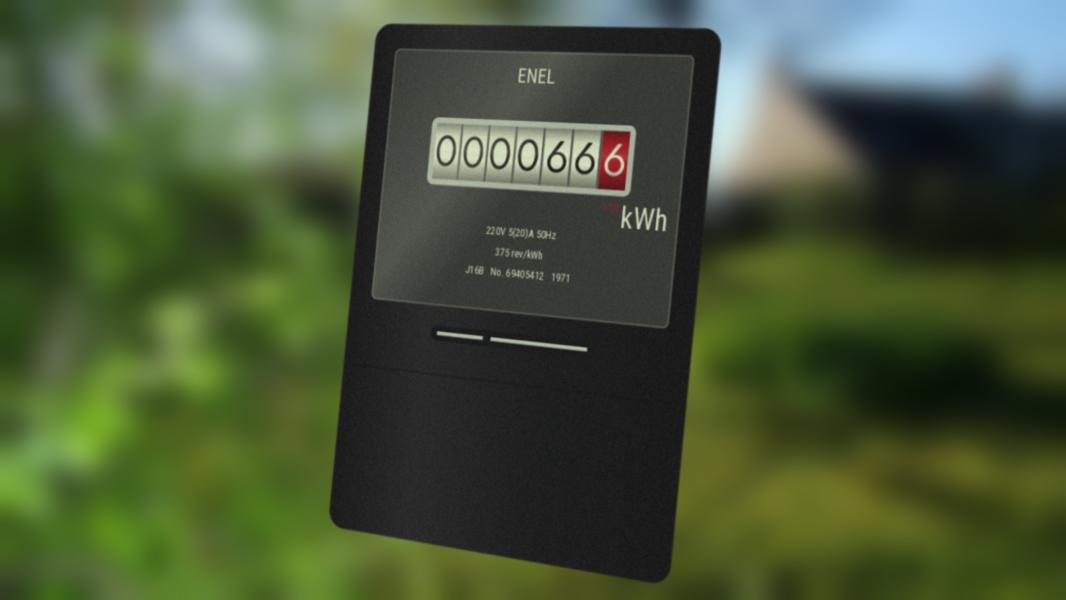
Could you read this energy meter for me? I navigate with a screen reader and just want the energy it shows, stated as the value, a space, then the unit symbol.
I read 66.6 kWh
